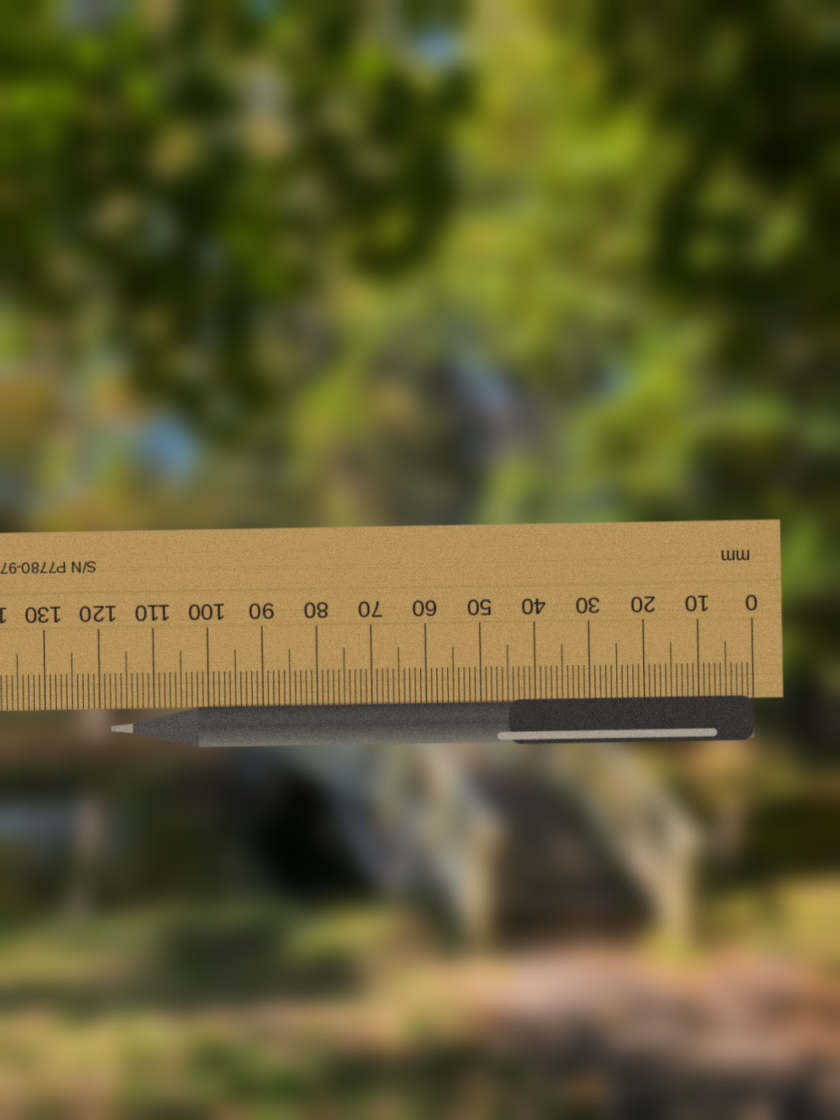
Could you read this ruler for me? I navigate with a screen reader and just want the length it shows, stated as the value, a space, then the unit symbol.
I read 118 mm
